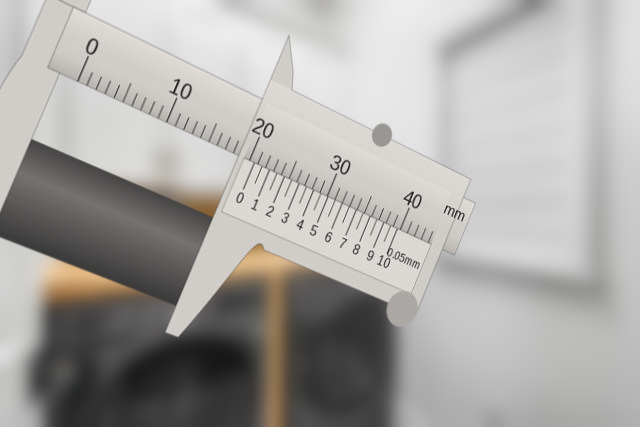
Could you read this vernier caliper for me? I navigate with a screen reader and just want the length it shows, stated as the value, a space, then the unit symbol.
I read 20.6 mm
